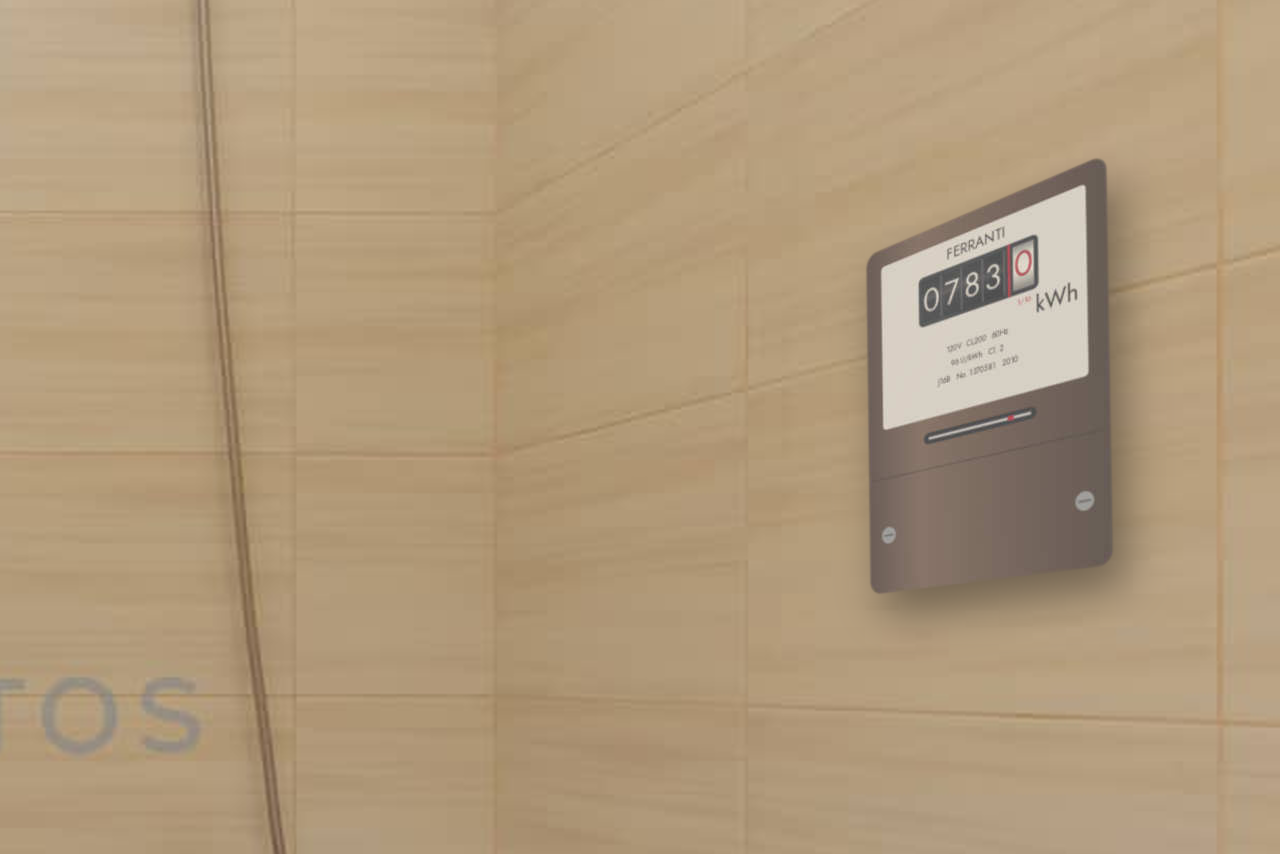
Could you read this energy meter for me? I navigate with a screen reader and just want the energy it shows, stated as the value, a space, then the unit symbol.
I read 783.0 kWh
